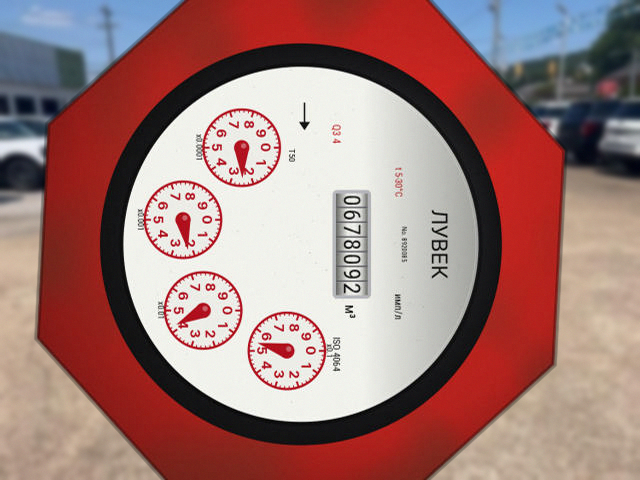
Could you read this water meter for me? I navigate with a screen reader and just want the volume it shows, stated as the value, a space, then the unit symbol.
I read 678092.5422 m³
